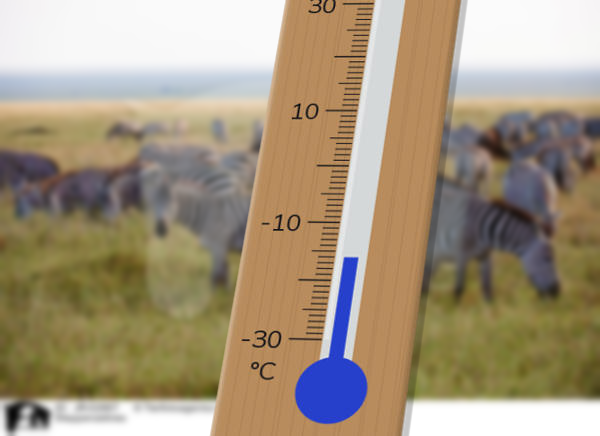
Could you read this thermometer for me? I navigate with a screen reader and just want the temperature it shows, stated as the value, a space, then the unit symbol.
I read -16 °C
